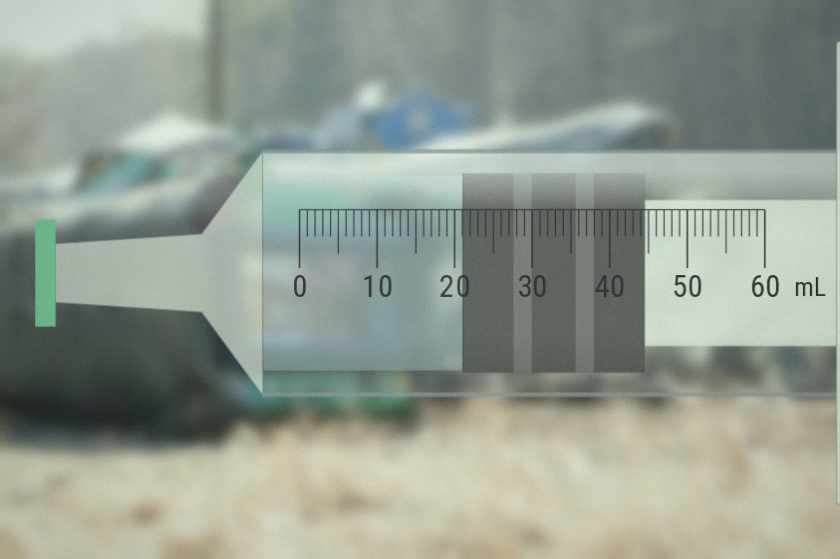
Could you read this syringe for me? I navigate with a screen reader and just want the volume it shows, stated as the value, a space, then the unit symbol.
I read 21 mL
